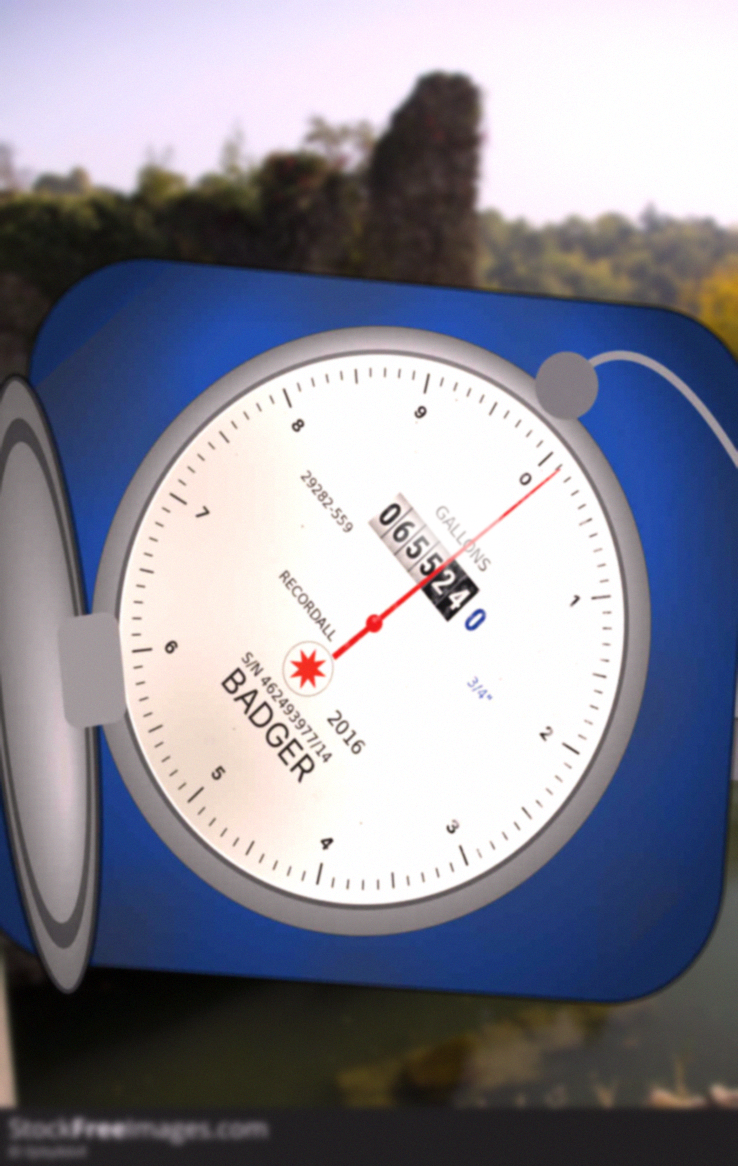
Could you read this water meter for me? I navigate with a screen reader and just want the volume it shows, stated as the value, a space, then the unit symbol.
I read 655240.1 gal
